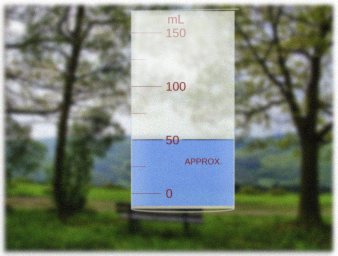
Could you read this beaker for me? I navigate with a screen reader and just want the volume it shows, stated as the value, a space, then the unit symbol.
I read 50 mL
